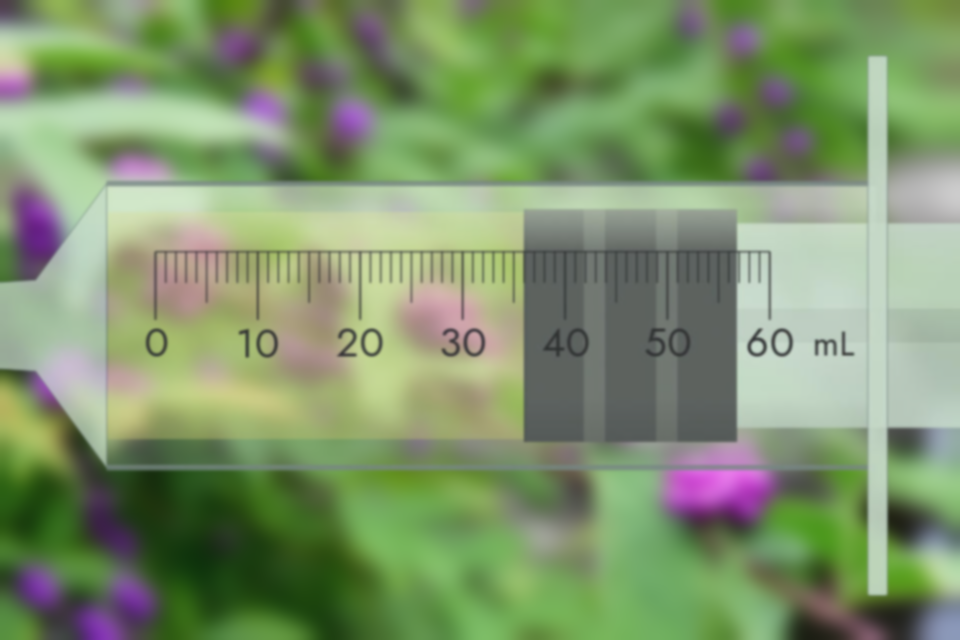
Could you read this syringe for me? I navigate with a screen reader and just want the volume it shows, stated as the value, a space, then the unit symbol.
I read 36 mL
